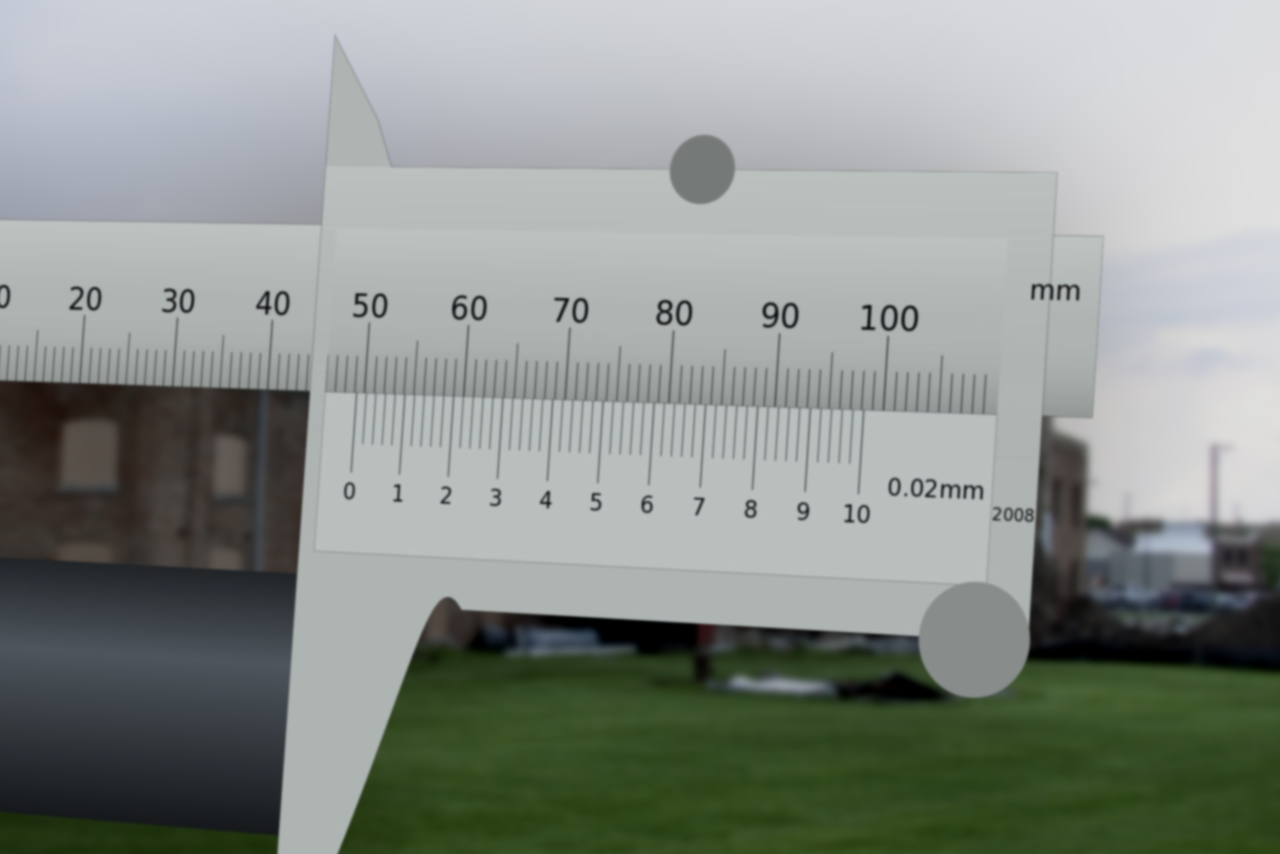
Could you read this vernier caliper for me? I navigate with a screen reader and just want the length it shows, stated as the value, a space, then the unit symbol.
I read 49.2 mm
